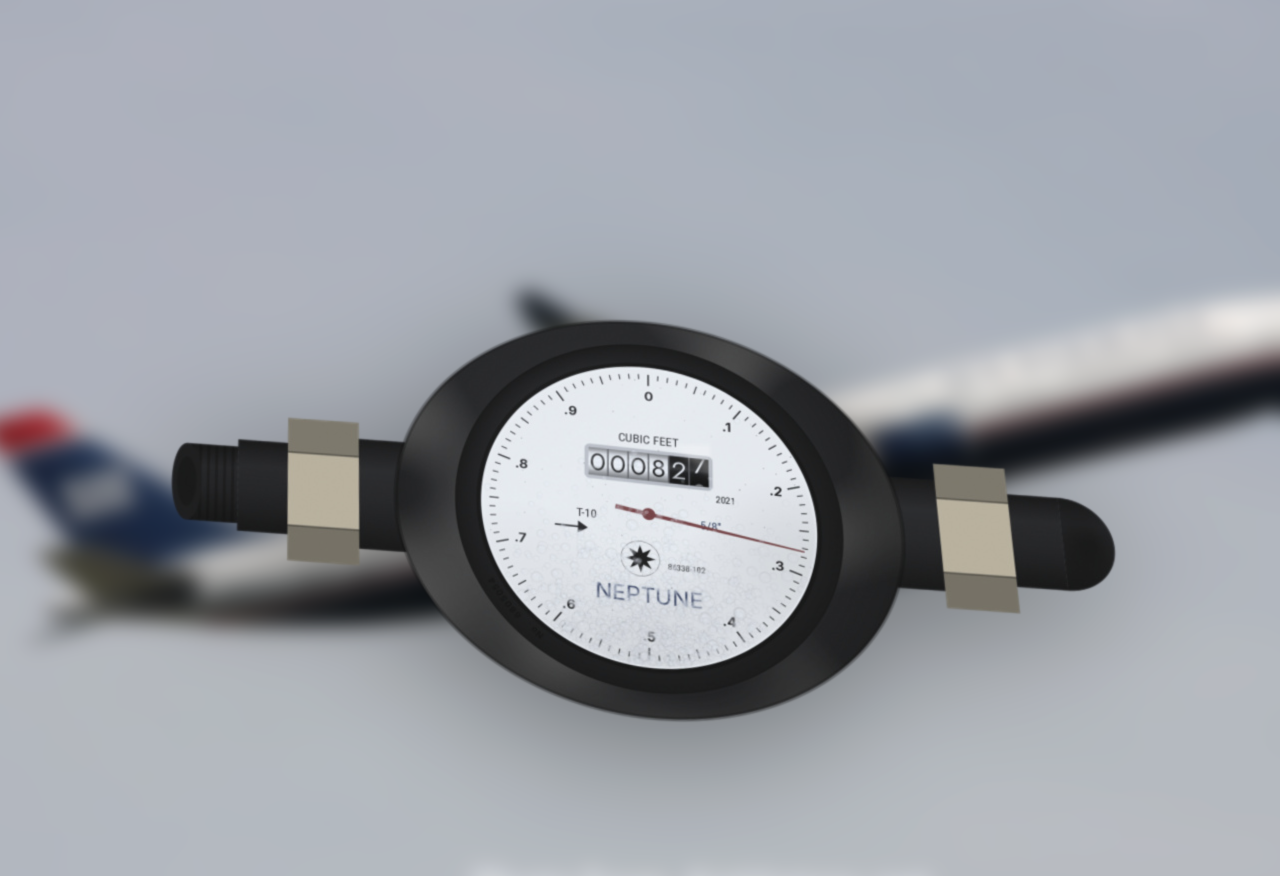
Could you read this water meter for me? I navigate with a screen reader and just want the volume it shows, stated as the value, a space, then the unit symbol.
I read 827.27 ft³
